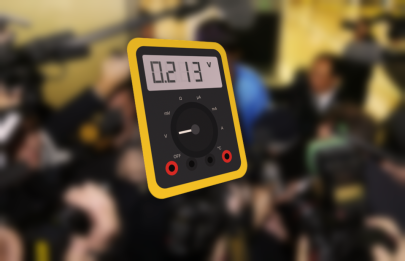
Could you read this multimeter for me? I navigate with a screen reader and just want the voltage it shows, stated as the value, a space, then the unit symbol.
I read 0.213 V
